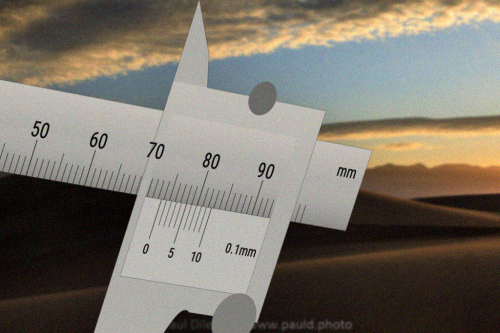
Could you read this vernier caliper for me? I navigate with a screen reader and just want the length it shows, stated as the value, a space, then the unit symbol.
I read 73.6 mm
